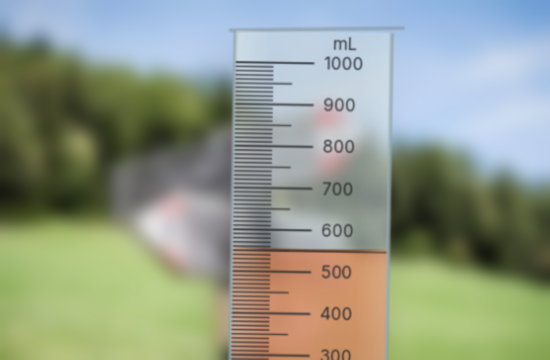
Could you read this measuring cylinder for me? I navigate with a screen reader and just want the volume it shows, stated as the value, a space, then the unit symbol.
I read 550 mL
